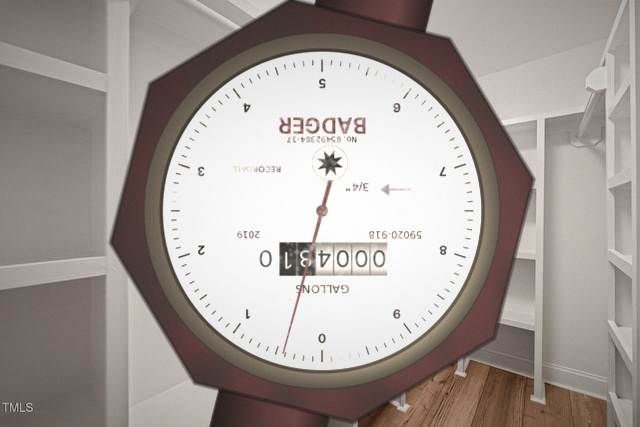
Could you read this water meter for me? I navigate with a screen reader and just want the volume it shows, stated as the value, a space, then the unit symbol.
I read 4810.4 gal
